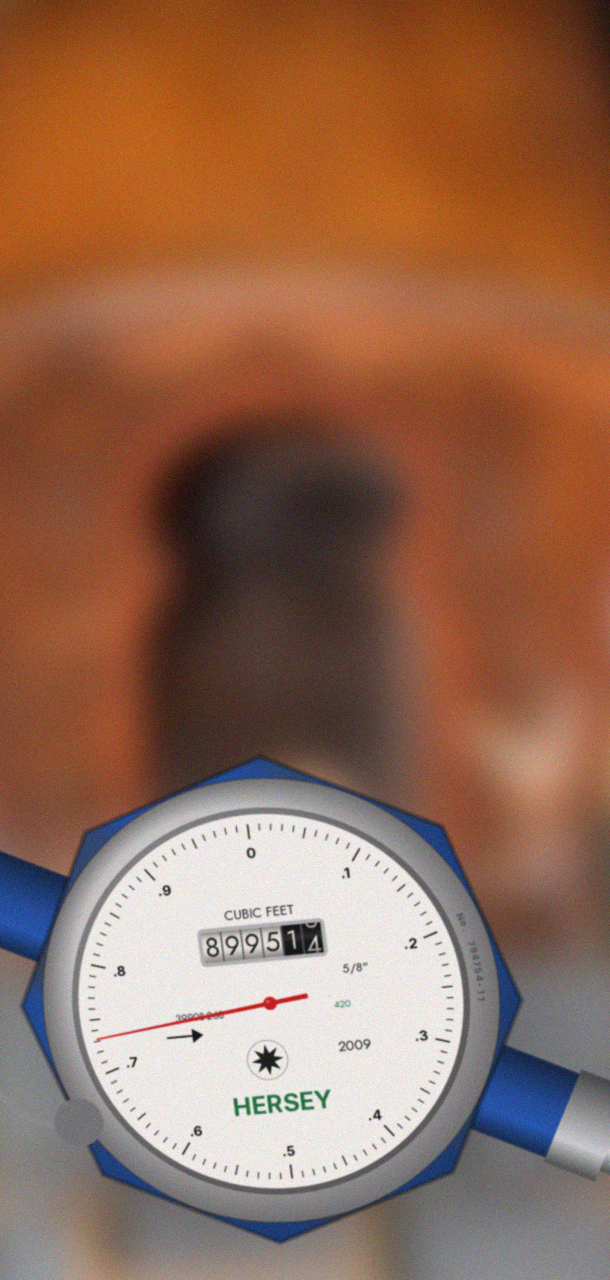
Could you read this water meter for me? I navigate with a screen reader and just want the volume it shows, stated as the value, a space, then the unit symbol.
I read 899513.73 ft³
